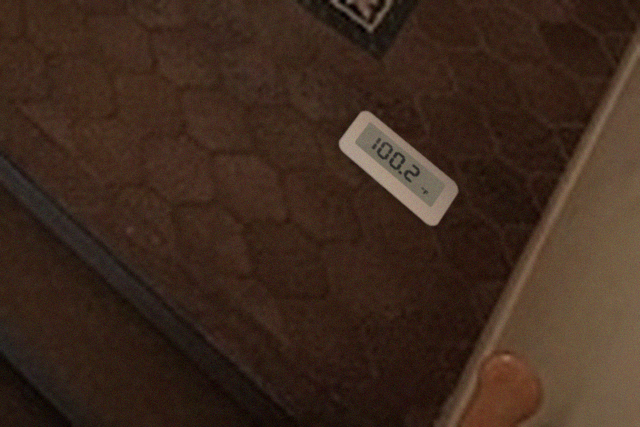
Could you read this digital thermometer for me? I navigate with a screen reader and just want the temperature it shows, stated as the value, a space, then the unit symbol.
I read 100.2 °F
